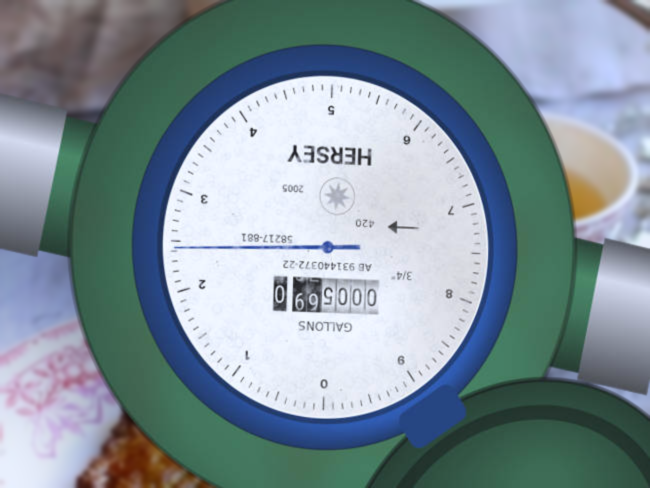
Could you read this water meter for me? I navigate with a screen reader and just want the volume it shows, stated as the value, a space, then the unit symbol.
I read 5692.4 gal
